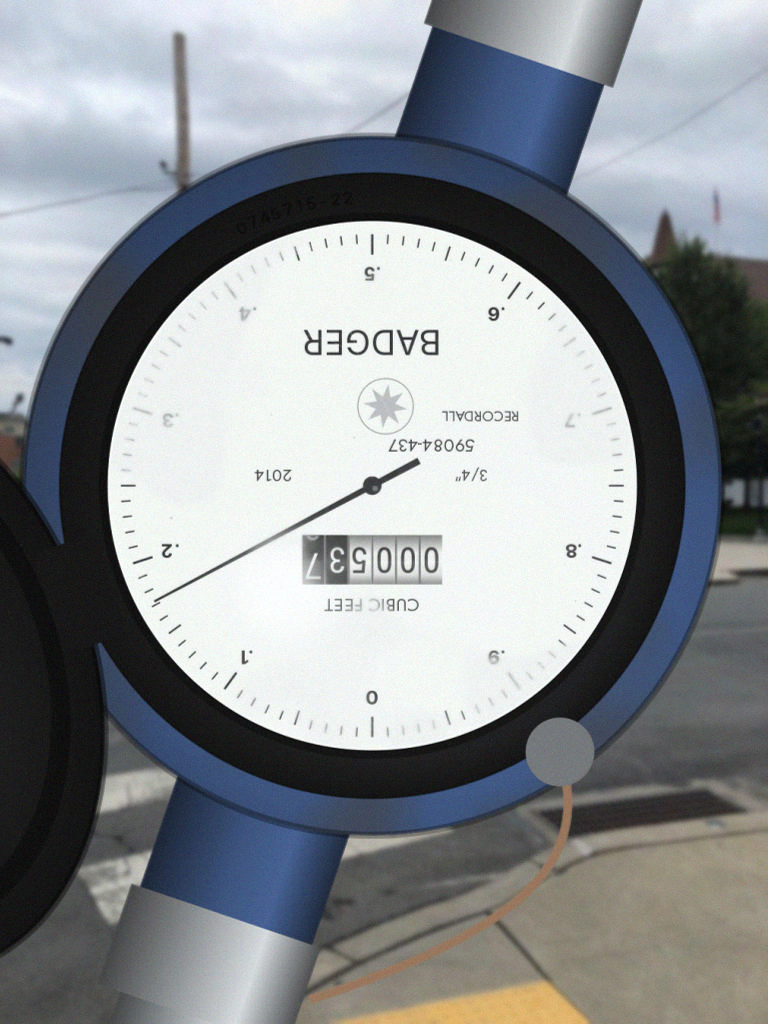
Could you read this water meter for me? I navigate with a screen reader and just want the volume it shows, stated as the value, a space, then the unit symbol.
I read 537.17 ft³
